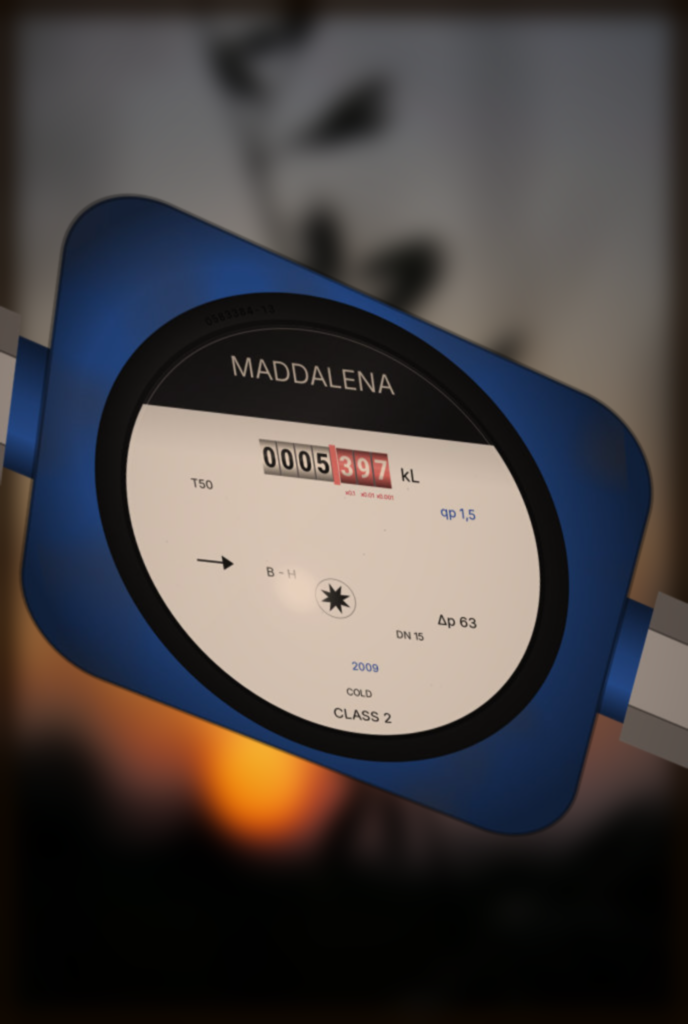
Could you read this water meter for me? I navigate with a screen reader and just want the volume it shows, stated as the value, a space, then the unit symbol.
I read 5.397 kL
